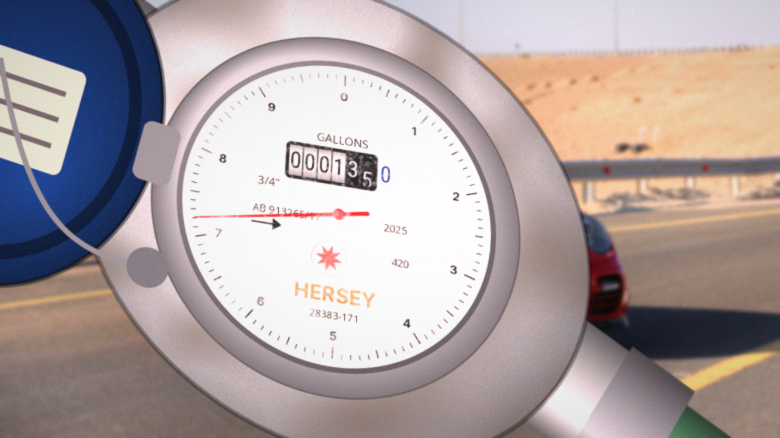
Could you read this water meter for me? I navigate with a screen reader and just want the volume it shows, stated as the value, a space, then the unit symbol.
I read 1347.2 gal
